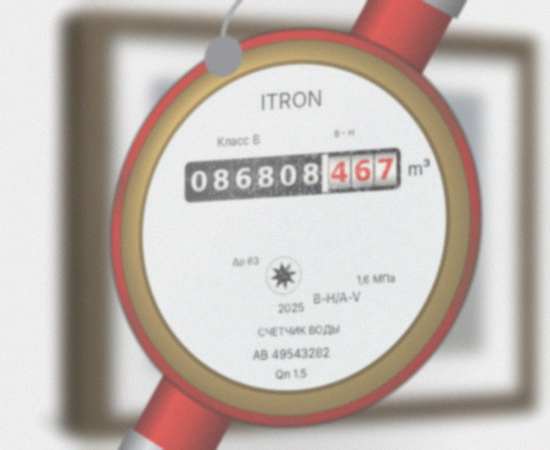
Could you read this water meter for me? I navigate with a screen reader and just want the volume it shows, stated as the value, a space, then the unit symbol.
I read 86808.467 m³
